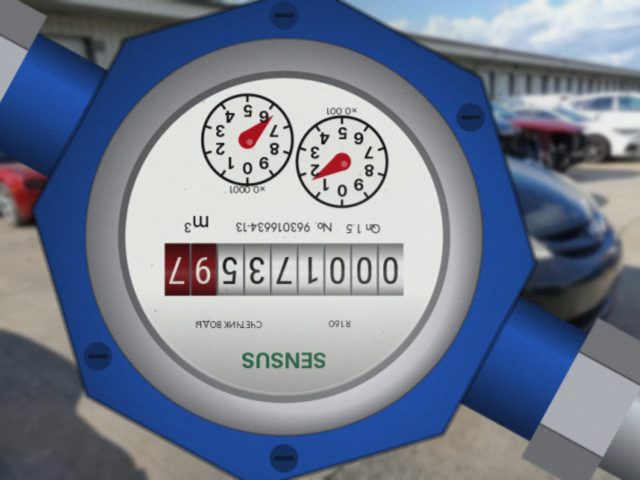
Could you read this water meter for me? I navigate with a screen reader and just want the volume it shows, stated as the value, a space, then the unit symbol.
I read 1735.9716 m³
